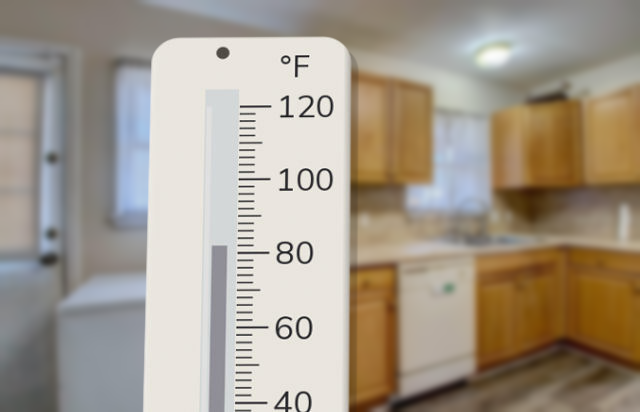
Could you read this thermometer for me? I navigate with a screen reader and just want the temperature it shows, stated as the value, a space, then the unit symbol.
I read 82 °F
